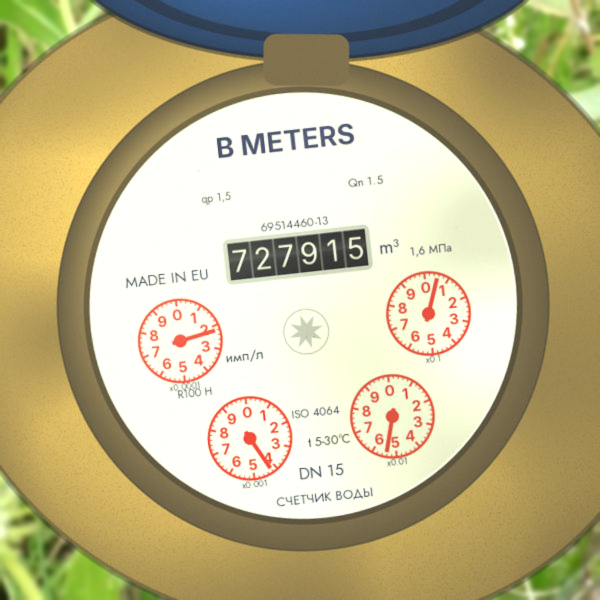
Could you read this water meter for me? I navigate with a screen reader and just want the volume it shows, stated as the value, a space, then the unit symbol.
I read 727915.0542 m³
